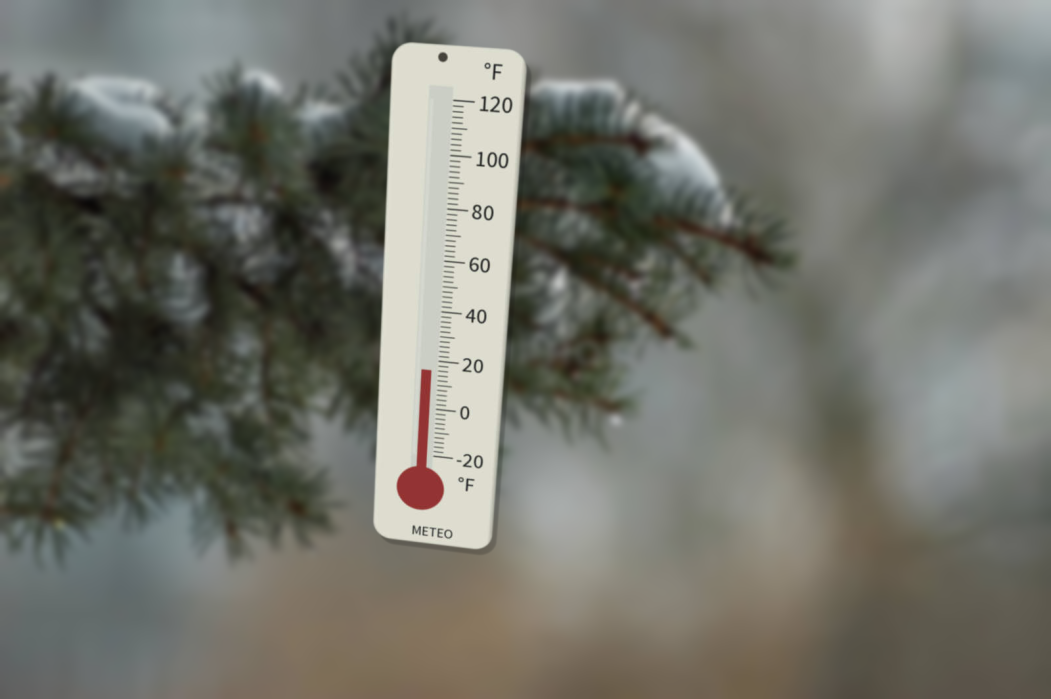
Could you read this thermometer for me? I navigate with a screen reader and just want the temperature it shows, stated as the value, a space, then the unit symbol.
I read 16 °F
